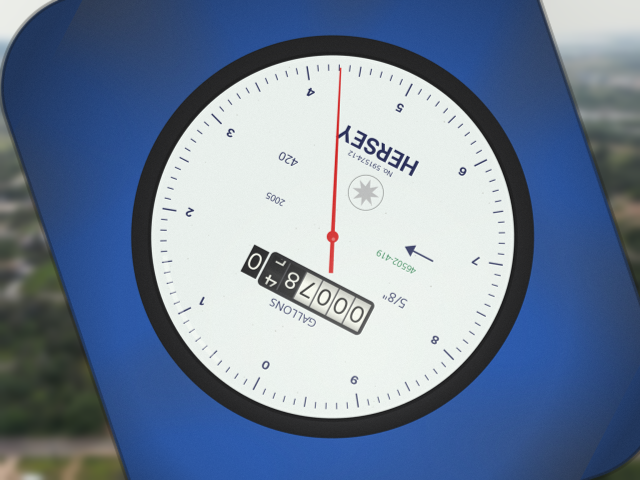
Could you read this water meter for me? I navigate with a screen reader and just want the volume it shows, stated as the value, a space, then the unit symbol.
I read 7844.3 gal
